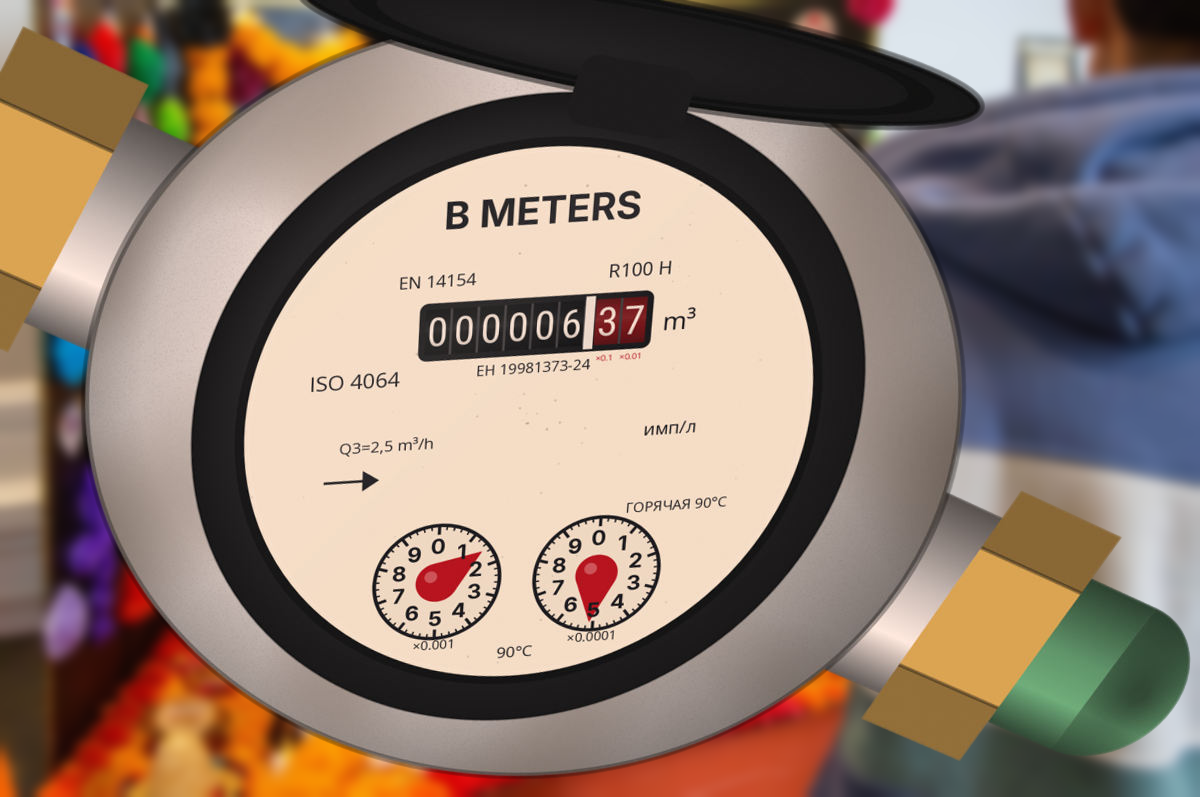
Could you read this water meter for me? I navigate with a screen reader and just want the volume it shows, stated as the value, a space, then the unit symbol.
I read 6.3715 m³
